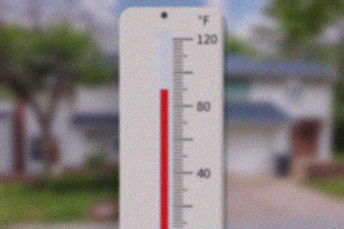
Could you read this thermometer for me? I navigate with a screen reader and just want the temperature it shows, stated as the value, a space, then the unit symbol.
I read 90 °F
